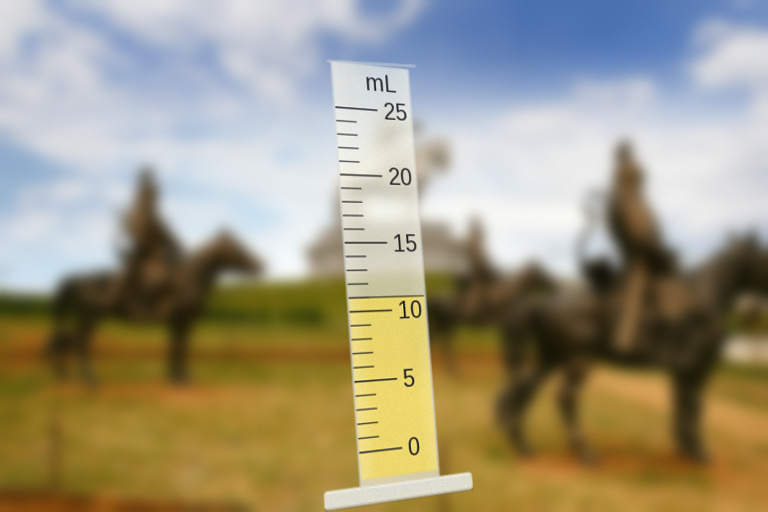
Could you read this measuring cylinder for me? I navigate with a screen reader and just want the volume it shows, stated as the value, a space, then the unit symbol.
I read 11 mL
